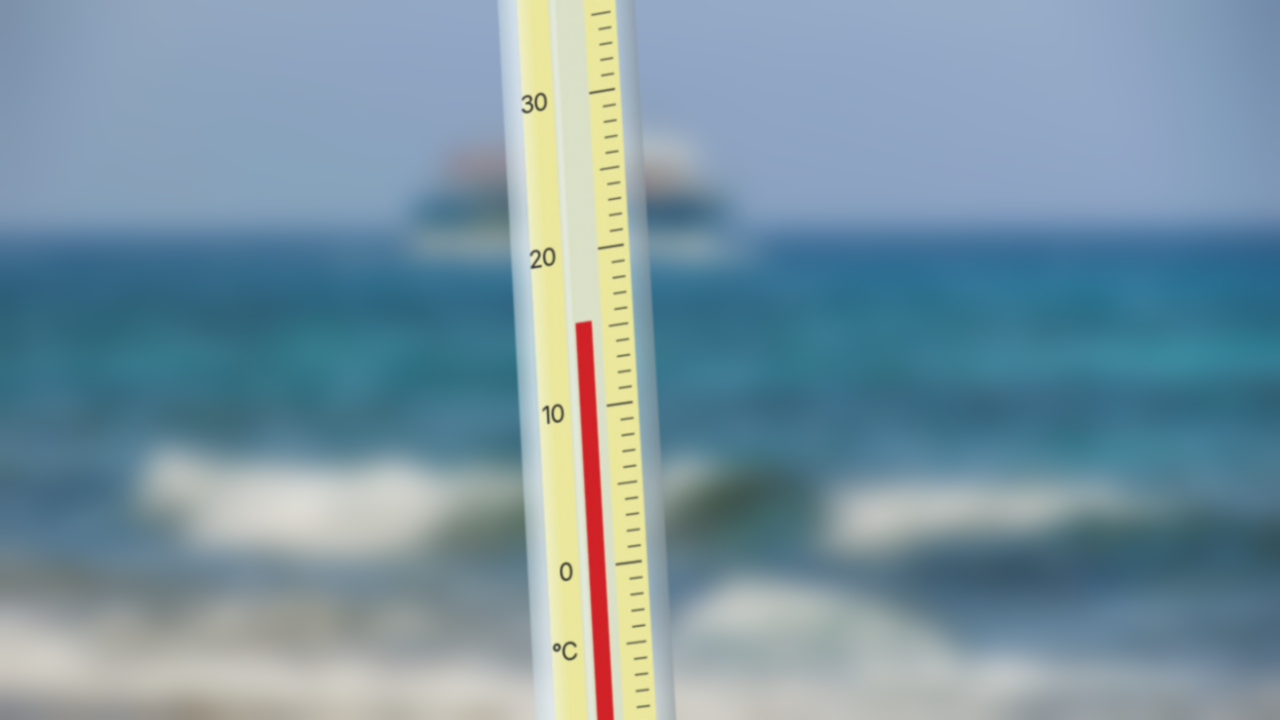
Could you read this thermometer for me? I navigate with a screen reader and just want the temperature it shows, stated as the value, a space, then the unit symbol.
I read 15.5 °C
